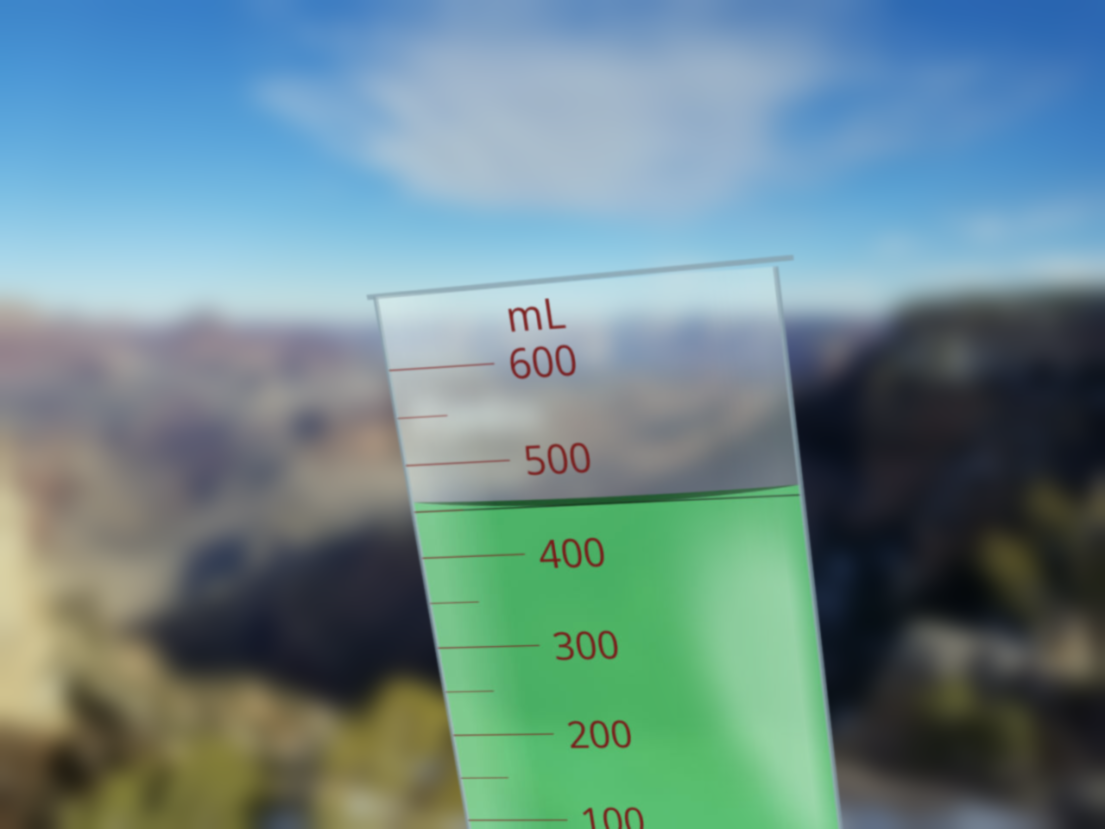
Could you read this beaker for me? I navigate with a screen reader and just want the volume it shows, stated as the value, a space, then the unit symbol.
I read 450 mL
